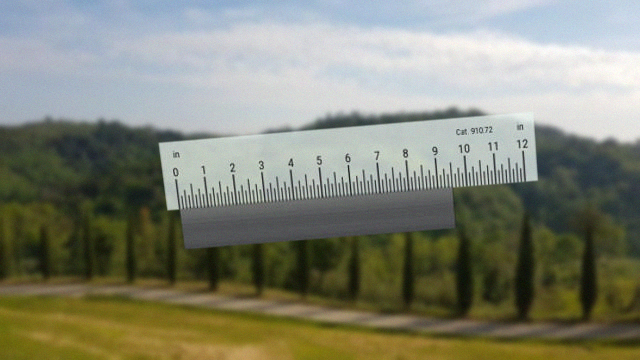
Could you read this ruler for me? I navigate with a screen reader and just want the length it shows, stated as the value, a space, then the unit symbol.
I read 9.5 in
